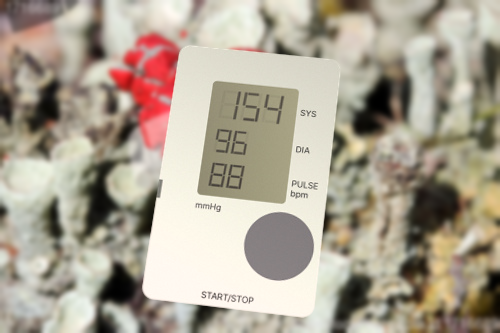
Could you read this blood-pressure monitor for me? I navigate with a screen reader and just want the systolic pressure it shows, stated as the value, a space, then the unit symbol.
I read 154 mmHg
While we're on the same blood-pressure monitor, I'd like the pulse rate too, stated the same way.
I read 88 bpm
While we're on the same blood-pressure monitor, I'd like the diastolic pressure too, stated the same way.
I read 96 mmHg
